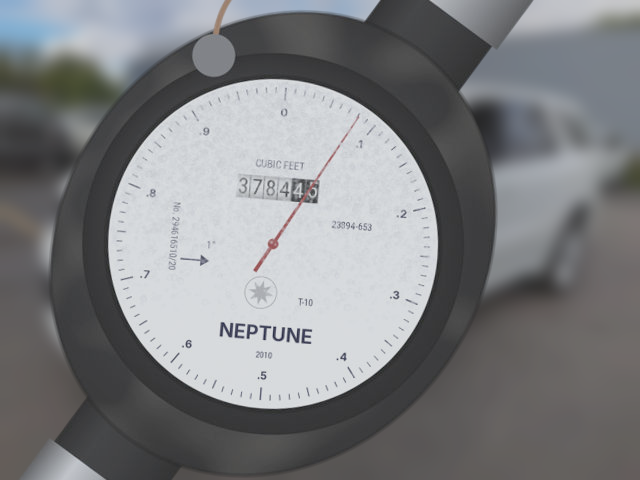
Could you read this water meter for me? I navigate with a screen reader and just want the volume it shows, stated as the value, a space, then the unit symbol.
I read 378445.08 ft³
